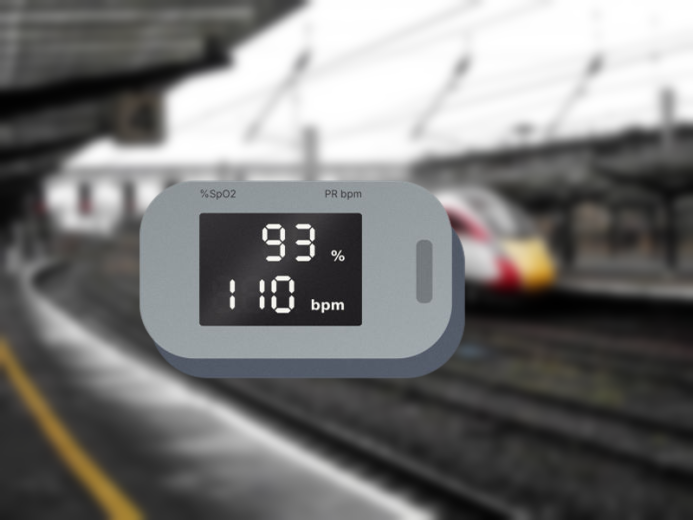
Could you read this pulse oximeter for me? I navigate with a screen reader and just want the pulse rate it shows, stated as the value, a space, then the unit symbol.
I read 110 bpm
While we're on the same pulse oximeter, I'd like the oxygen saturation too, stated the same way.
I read 93 %
